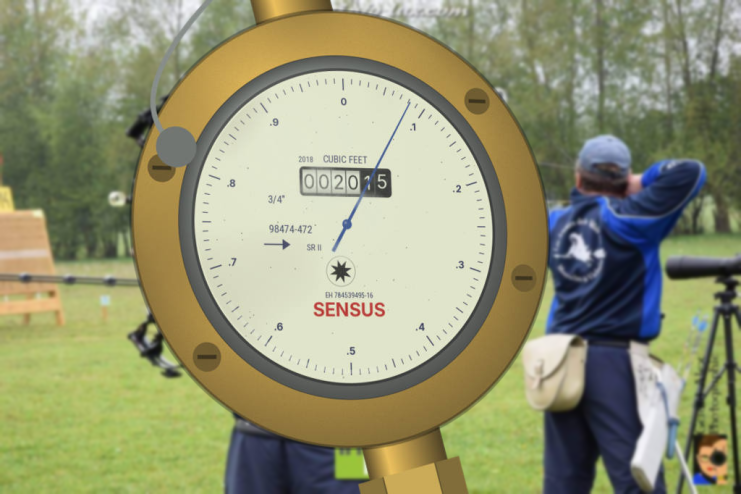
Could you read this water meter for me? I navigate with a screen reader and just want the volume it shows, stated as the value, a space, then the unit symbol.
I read 2015.08 ft³
